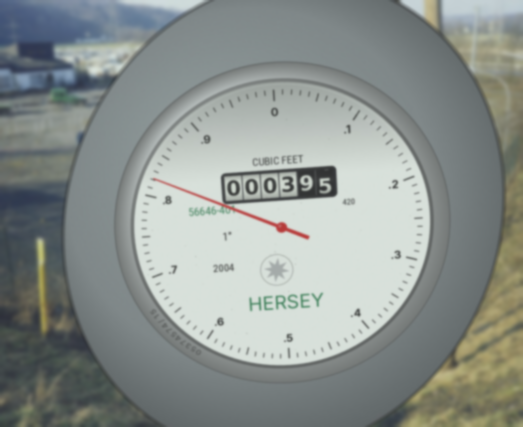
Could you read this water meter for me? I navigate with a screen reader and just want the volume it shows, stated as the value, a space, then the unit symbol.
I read 394.82 ft³
